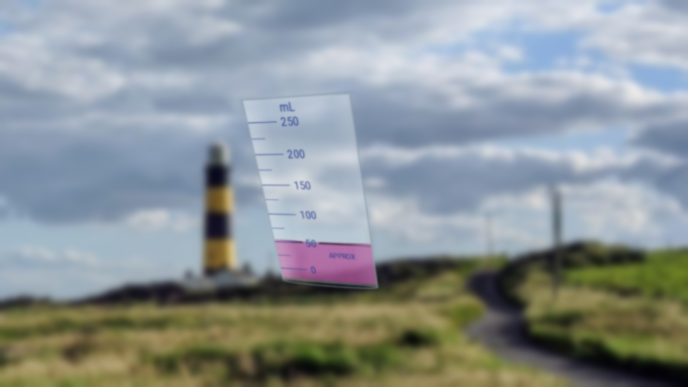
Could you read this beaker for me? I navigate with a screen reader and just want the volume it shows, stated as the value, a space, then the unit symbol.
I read 50 mL
